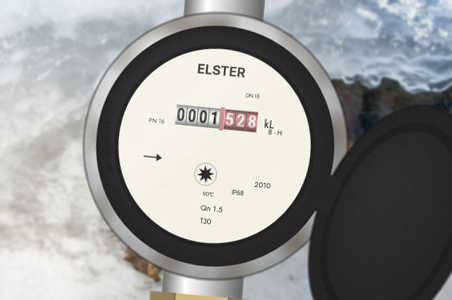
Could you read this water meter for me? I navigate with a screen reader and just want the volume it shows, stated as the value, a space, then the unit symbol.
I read 1.528 kL
